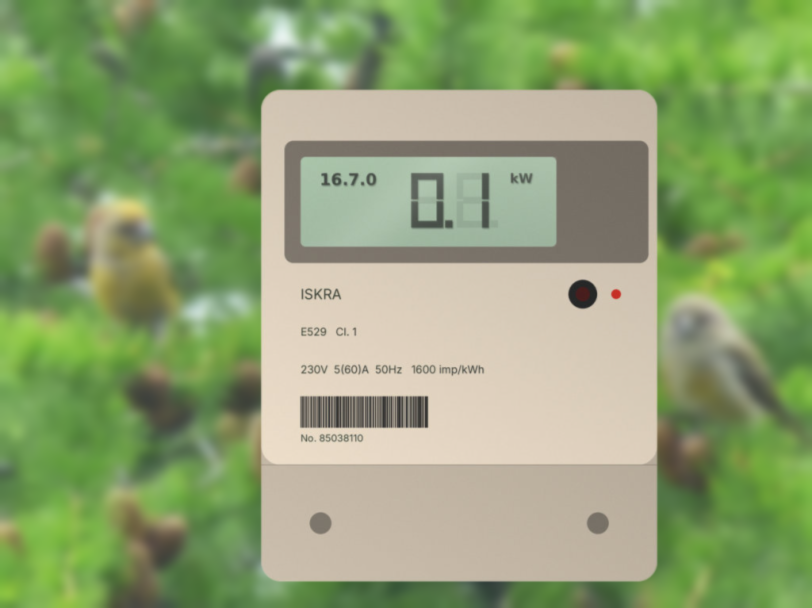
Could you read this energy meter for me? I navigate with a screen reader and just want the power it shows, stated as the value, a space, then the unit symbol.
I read 0.1 kW
